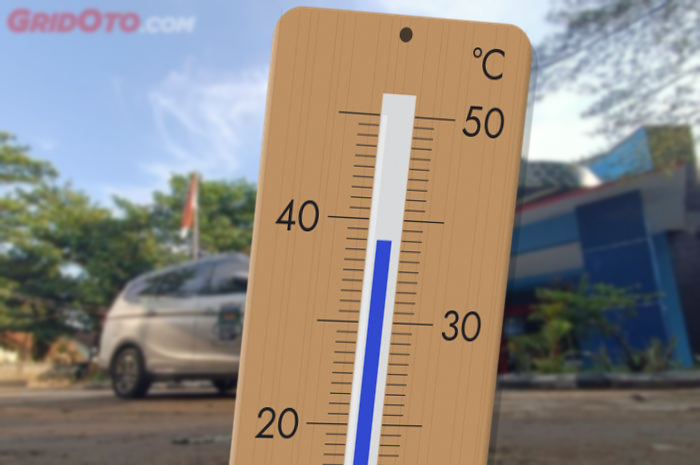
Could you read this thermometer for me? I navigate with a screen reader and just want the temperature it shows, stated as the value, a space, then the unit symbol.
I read 38 °C
